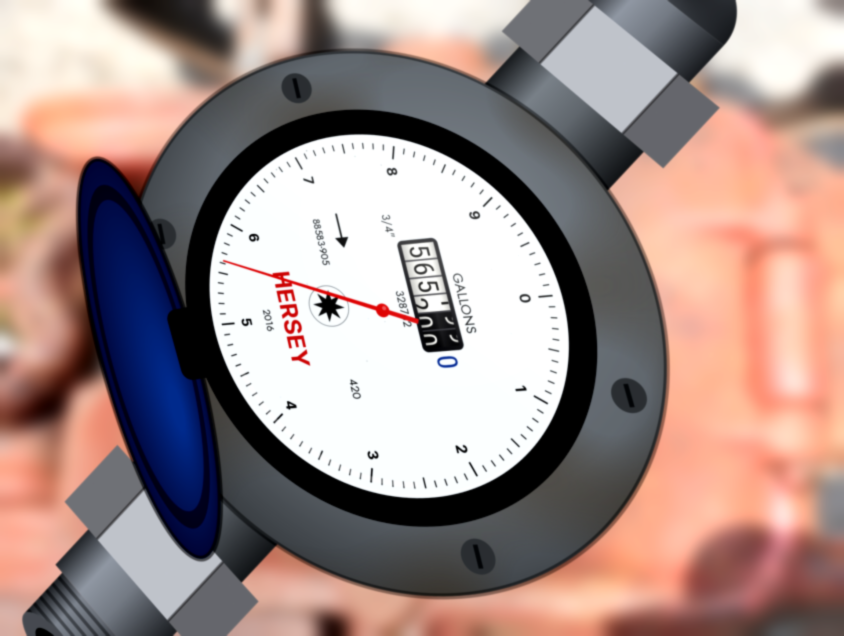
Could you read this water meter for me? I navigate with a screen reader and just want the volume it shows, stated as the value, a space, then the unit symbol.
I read 5651995.6 gal
